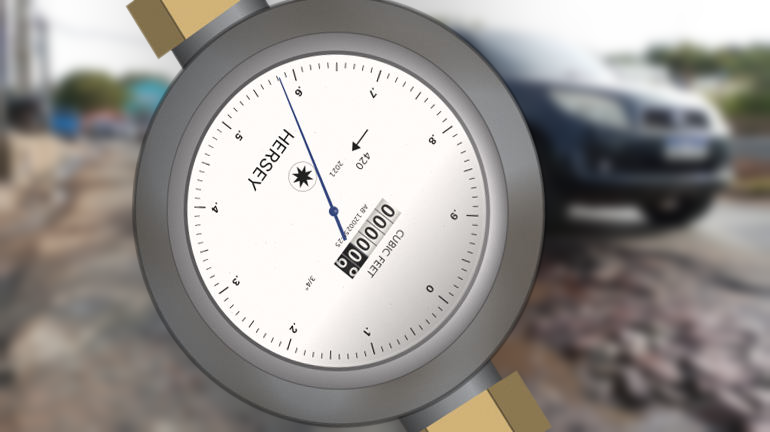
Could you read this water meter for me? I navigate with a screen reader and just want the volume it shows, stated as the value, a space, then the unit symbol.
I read 8.58 ft³
